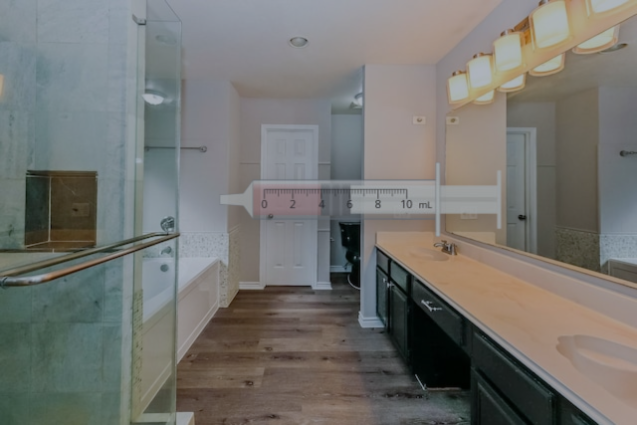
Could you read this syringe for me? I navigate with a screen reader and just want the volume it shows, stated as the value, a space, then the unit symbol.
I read 4 mL
